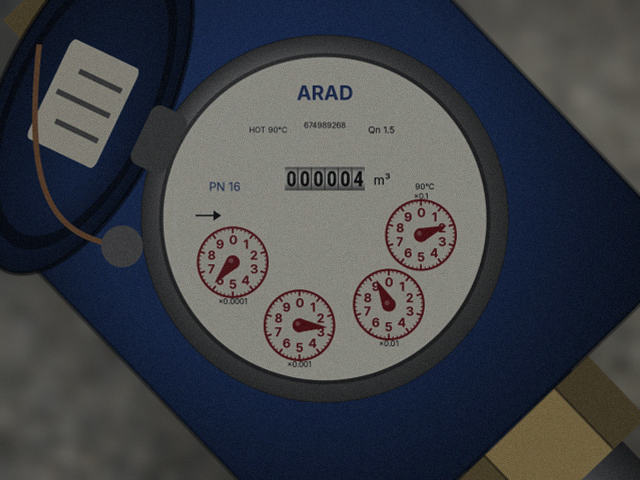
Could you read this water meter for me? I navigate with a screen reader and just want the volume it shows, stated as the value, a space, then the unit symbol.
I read 4.1926 m³
